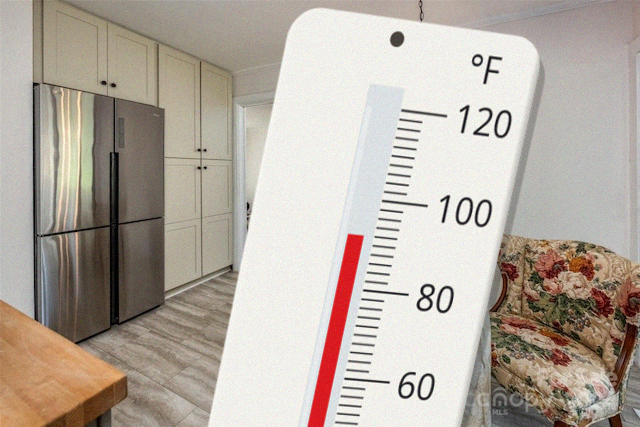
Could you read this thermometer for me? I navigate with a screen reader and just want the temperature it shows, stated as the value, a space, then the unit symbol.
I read 92 °F
